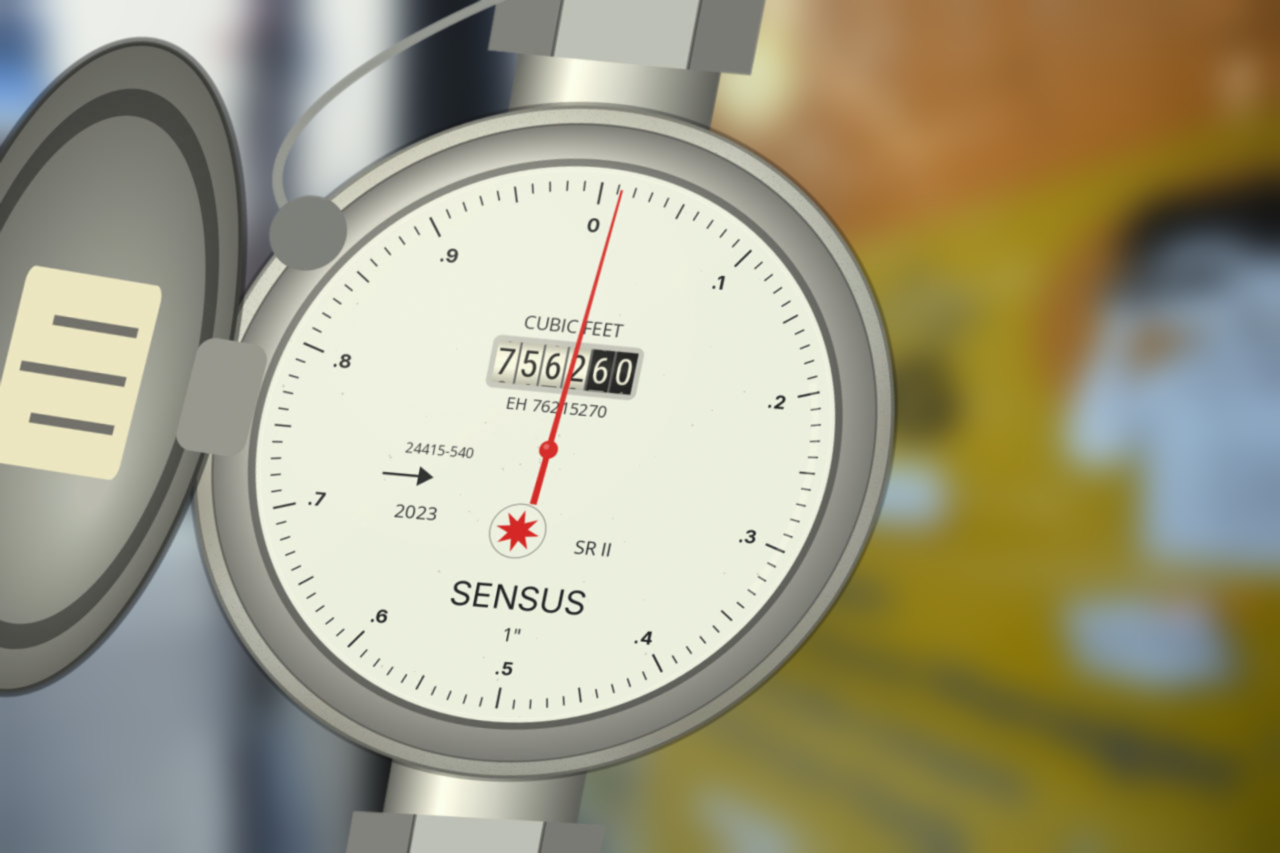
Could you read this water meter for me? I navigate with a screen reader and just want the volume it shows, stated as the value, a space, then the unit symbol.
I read 756260.01 ft³
